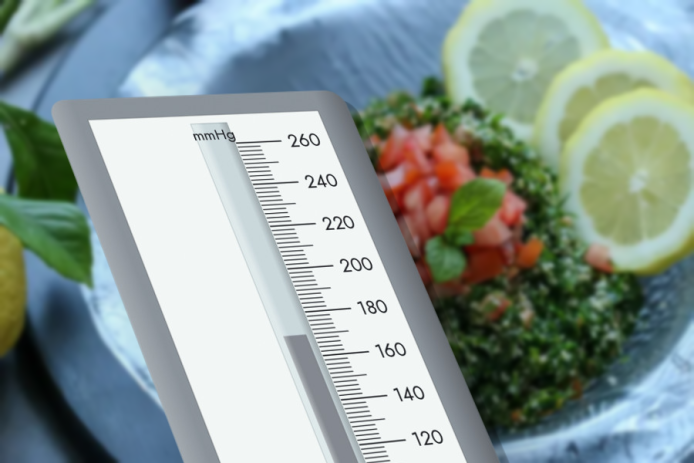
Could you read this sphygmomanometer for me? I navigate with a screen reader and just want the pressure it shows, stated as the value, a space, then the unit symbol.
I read 170 mmHg
